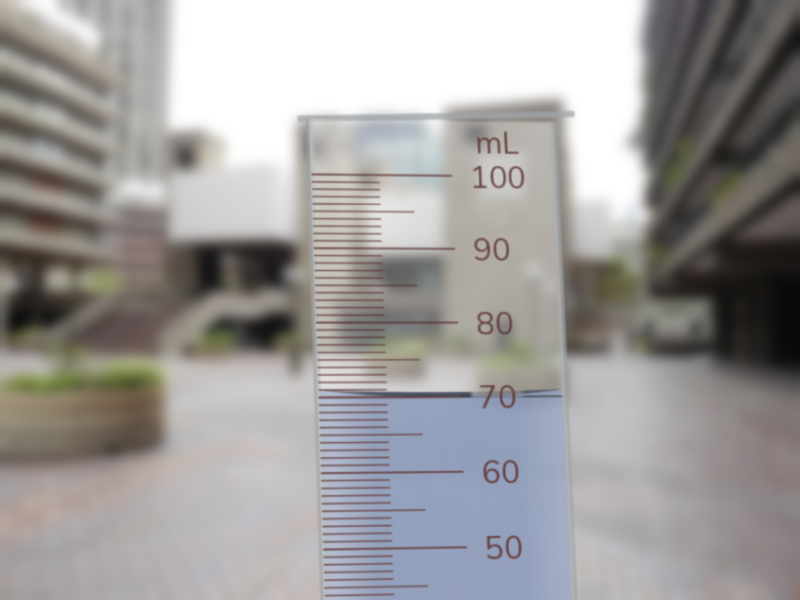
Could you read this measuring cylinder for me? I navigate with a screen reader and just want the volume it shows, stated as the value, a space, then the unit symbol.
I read 70 mL
